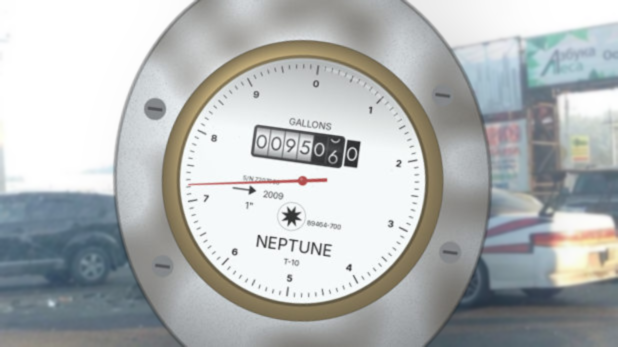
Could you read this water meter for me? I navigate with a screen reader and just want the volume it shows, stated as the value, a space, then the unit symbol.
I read 95057.2 gal
